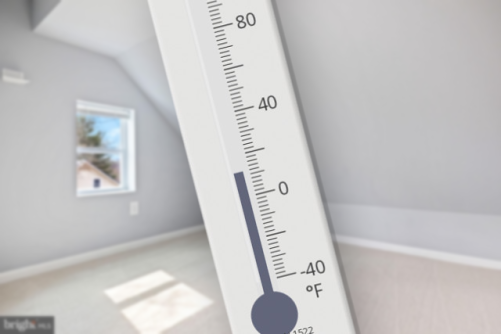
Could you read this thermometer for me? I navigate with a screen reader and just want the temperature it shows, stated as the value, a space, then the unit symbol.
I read 12 °F
